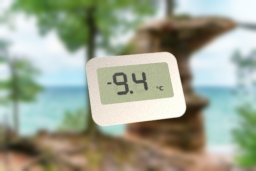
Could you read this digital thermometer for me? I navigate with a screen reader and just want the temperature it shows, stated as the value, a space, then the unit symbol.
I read -9.4 °C
